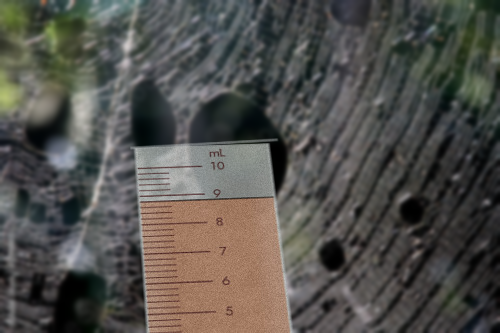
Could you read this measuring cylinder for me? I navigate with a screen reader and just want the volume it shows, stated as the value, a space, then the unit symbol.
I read 8.8 mL
